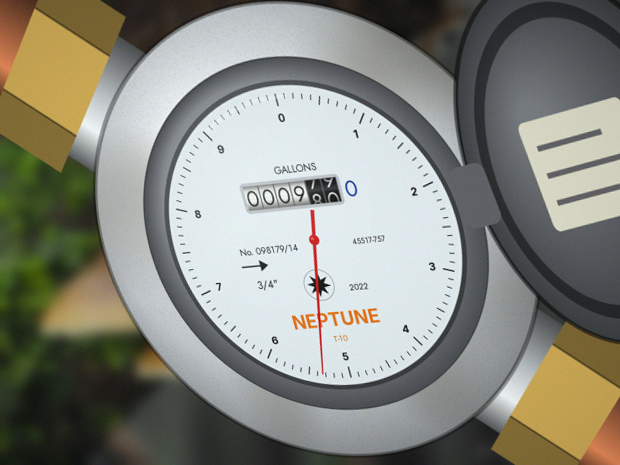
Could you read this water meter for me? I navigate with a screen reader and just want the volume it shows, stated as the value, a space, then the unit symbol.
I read 9795.3 gal
